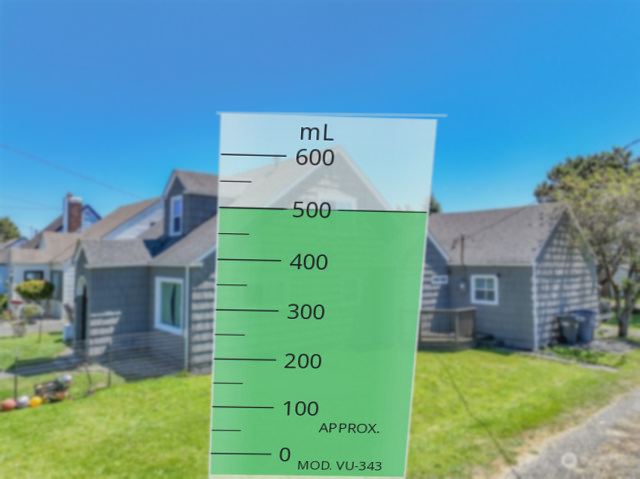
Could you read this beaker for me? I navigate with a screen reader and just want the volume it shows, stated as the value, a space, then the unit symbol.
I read 500 mL
